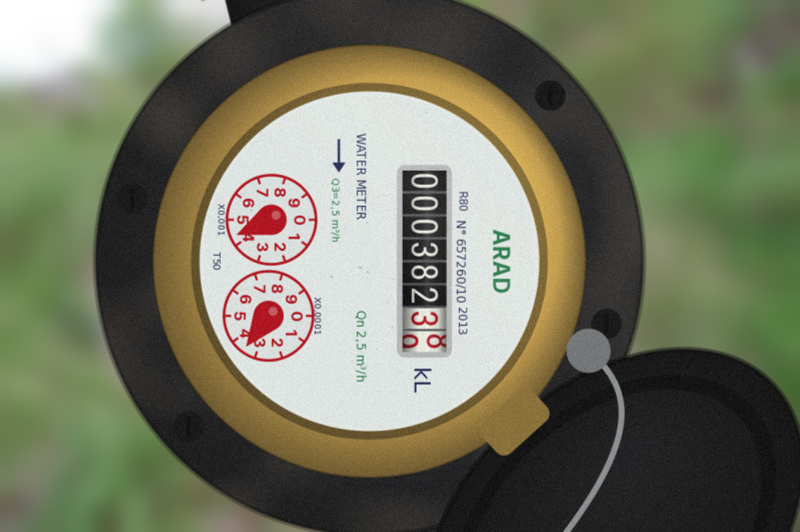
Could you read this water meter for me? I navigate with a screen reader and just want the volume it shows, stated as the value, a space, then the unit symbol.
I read 382.3843 kL
